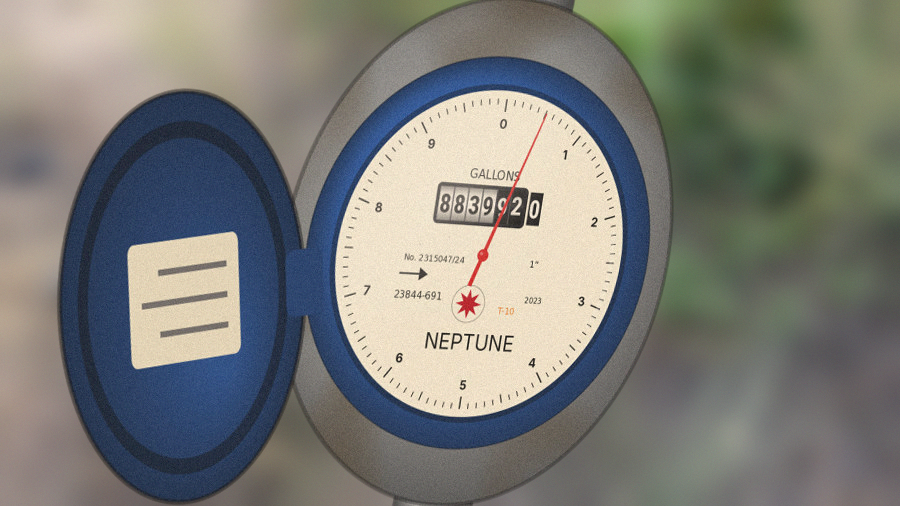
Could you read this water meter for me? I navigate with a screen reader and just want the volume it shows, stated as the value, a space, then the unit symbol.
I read 8839920.5 gal
